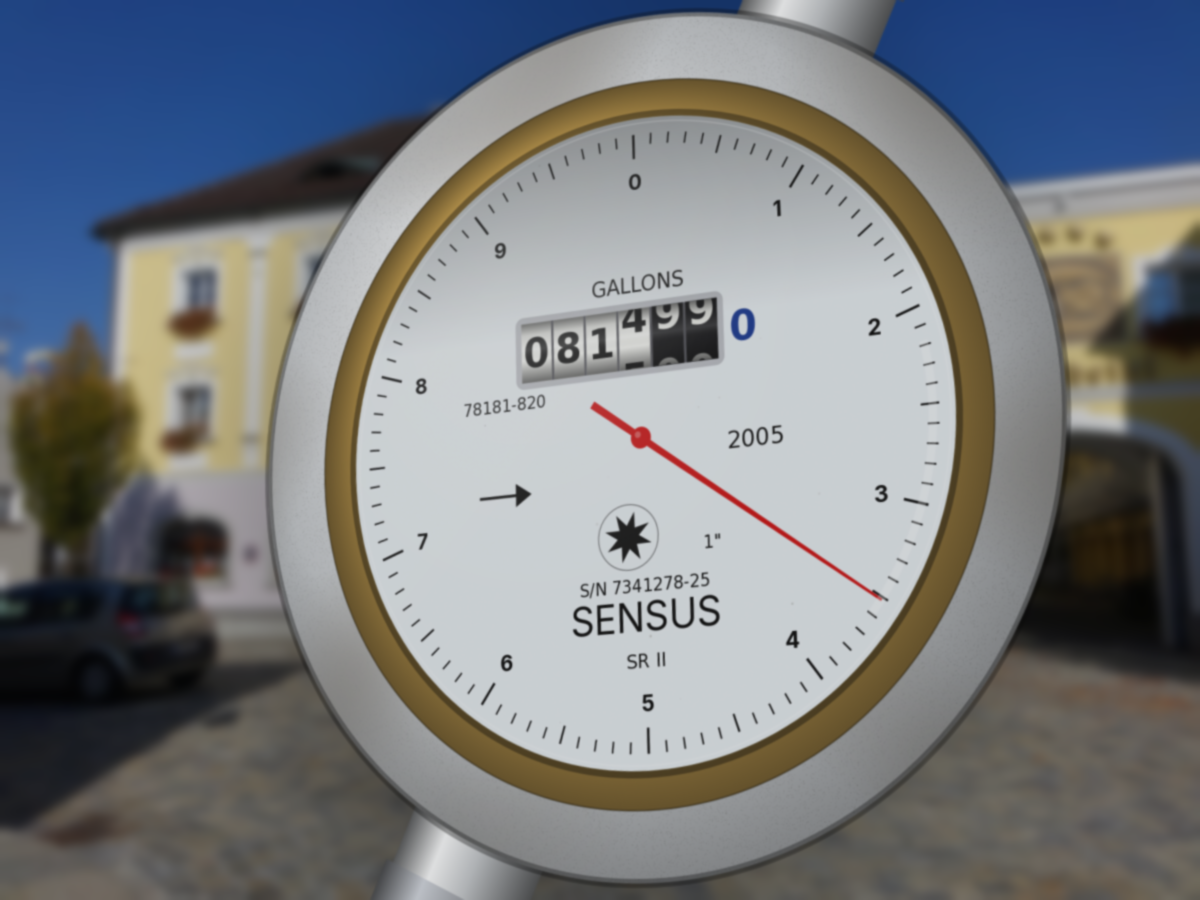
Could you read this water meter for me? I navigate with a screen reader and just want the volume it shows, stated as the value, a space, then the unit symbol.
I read 814993.5 gal
